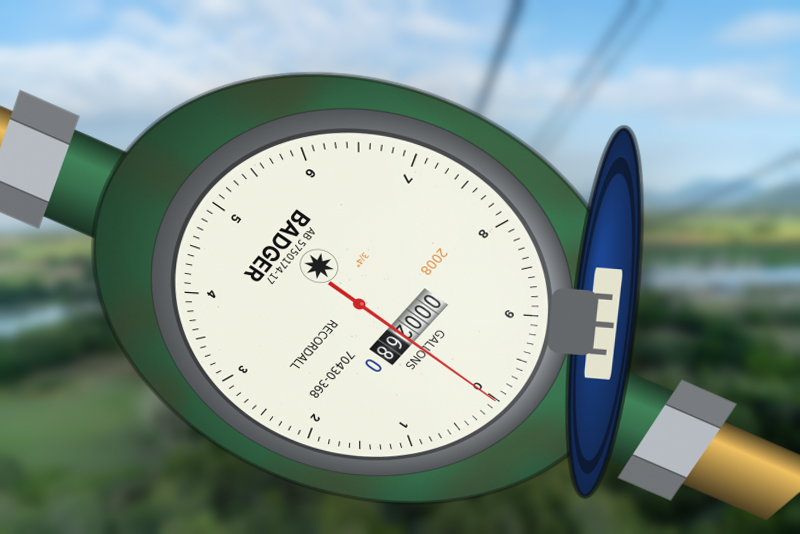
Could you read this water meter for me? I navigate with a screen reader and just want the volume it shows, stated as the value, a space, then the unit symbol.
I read 2680.0 gal
